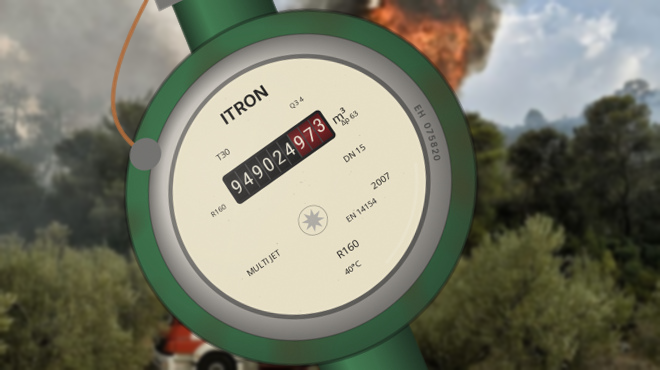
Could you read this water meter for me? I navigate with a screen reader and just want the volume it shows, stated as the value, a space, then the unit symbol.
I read 949024.973 m³
